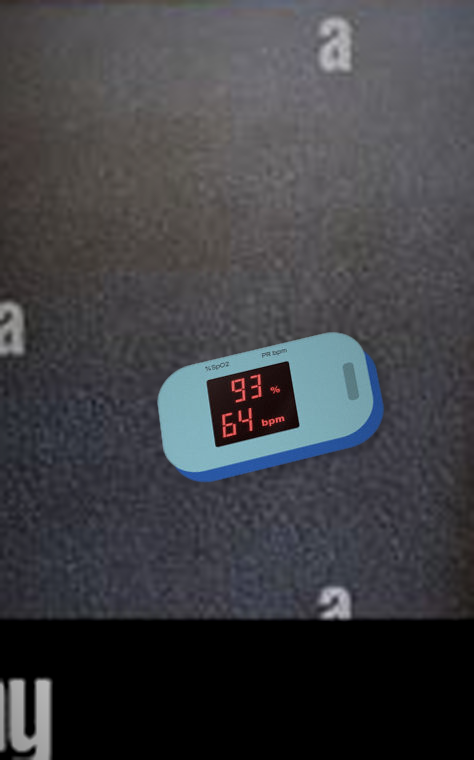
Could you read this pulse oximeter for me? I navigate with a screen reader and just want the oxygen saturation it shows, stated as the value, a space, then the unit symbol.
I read 93 %
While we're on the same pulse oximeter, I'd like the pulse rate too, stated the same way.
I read 64 bpm
